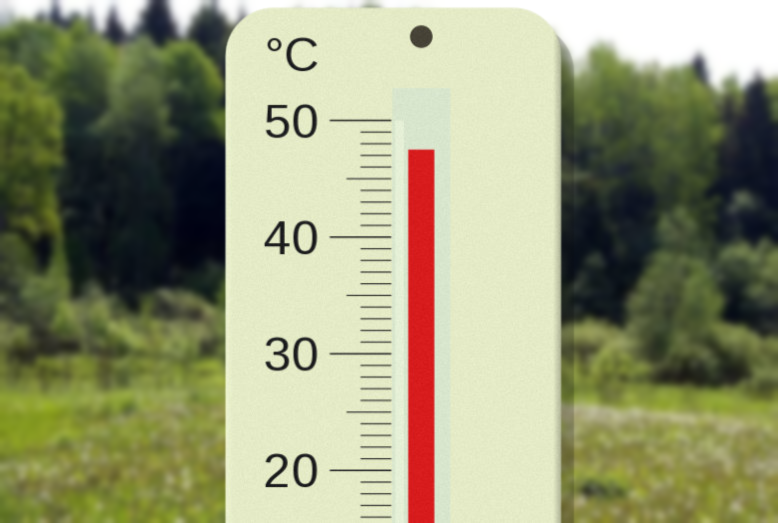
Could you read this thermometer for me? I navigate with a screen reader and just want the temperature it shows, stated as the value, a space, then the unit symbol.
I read 47.5 °C
